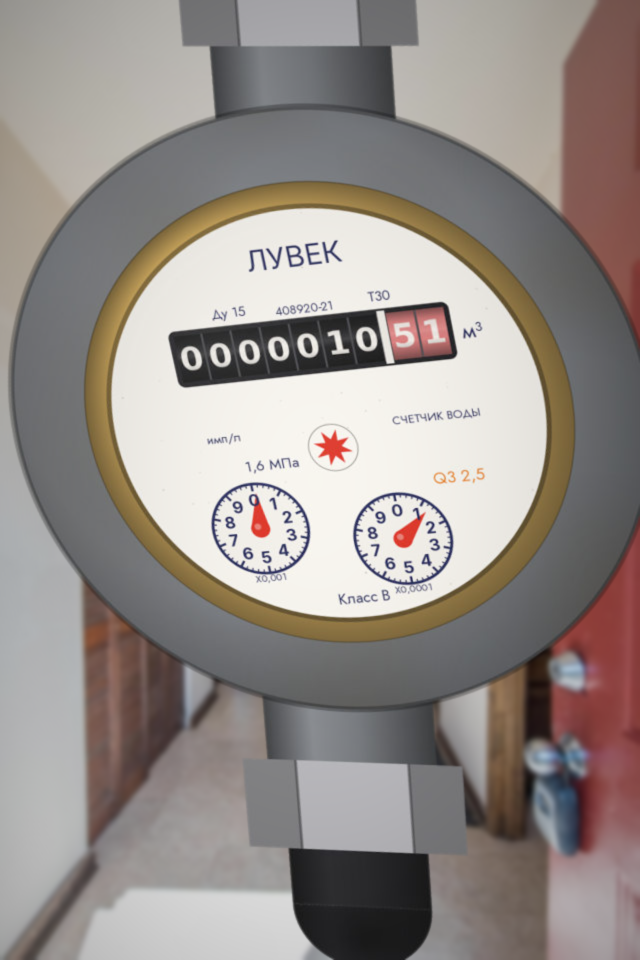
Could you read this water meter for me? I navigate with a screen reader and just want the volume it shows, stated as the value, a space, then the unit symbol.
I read 10.5101 m³
